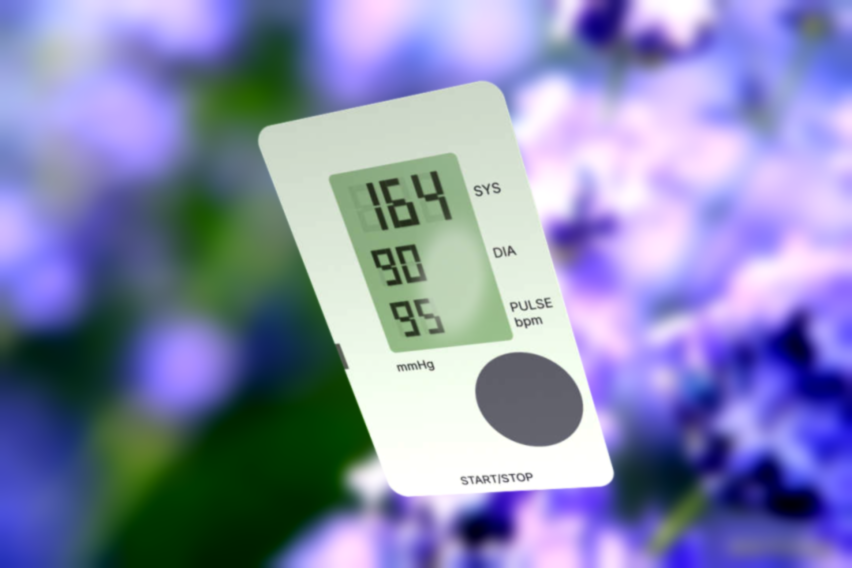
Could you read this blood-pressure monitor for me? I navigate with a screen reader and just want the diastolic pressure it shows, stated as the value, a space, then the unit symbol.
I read 90 mmHg
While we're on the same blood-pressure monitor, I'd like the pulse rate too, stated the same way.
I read 95 bpm
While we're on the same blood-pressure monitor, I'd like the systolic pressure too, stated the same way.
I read 164 mmHg
